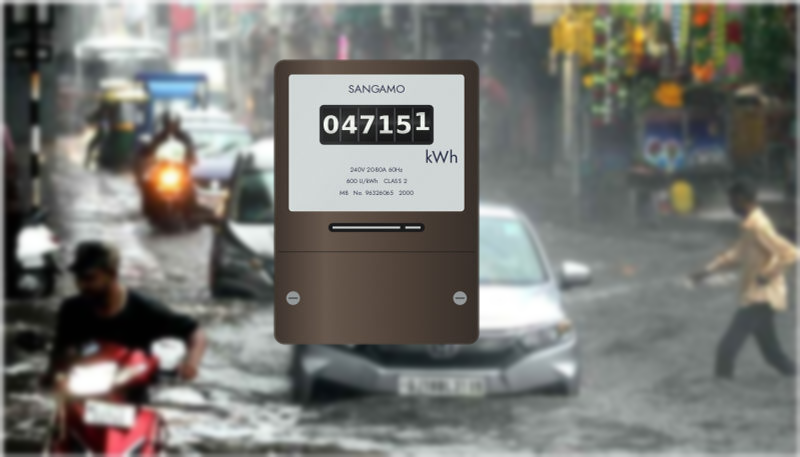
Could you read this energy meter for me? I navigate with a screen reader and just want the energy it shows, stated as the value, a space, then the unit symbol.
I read 47151 kWh
